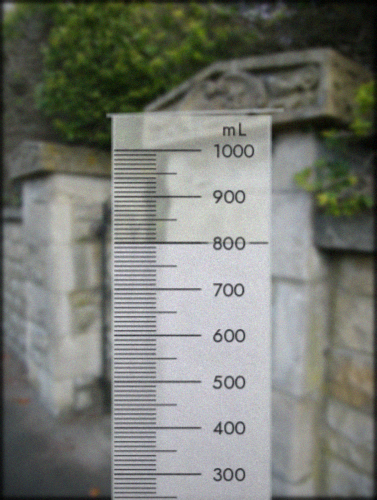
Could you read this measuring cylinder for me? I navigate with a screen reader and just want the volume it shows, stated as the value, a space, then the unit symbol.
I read 800 mL
